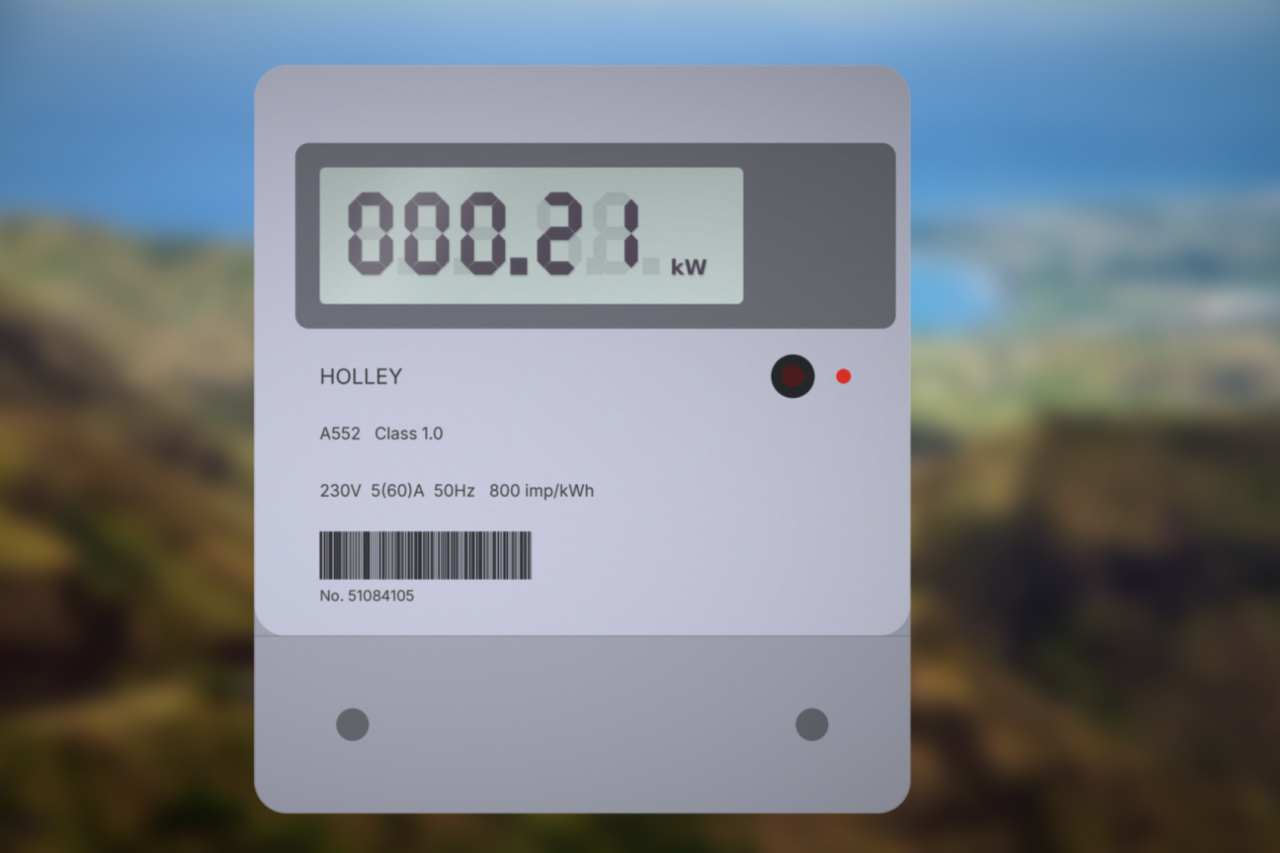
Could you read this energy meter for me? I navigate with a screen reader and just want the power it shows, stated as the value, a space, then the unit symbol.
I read 0.21 kW
